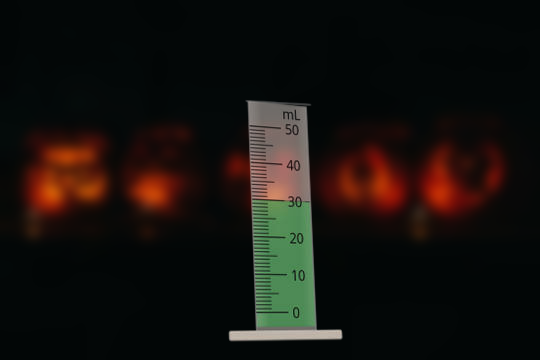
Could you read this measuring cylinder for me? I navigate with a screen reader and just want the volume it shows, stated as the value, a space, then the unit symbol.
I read 30 mL
